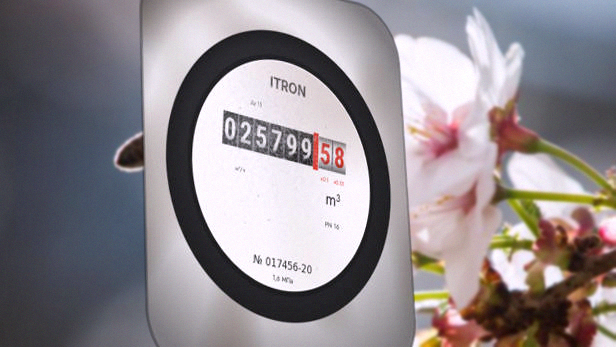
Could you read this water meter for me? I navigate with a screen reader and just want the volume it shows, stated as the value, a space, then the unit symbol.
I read 25799.58 m³
